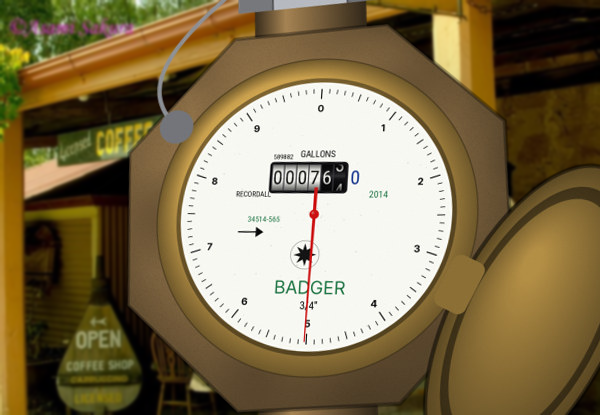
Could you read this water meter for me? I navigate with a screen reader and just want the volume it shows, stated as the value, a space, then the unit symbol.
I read 7635.0 gal
